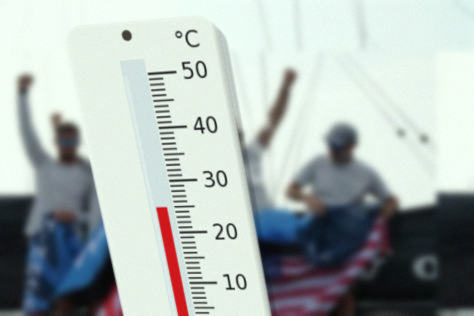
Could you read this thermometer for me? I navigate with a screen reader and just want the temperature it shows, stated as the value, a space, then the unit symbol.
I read 25 °C
